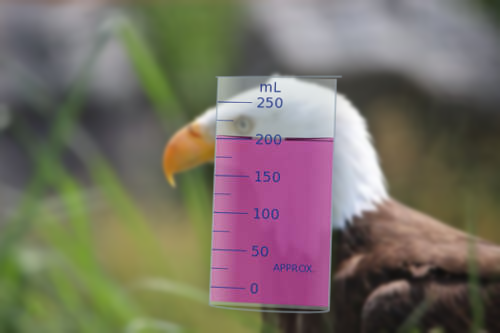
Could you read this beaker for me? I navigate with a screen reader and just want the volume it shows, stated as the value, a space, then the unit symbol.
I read 200 mL
